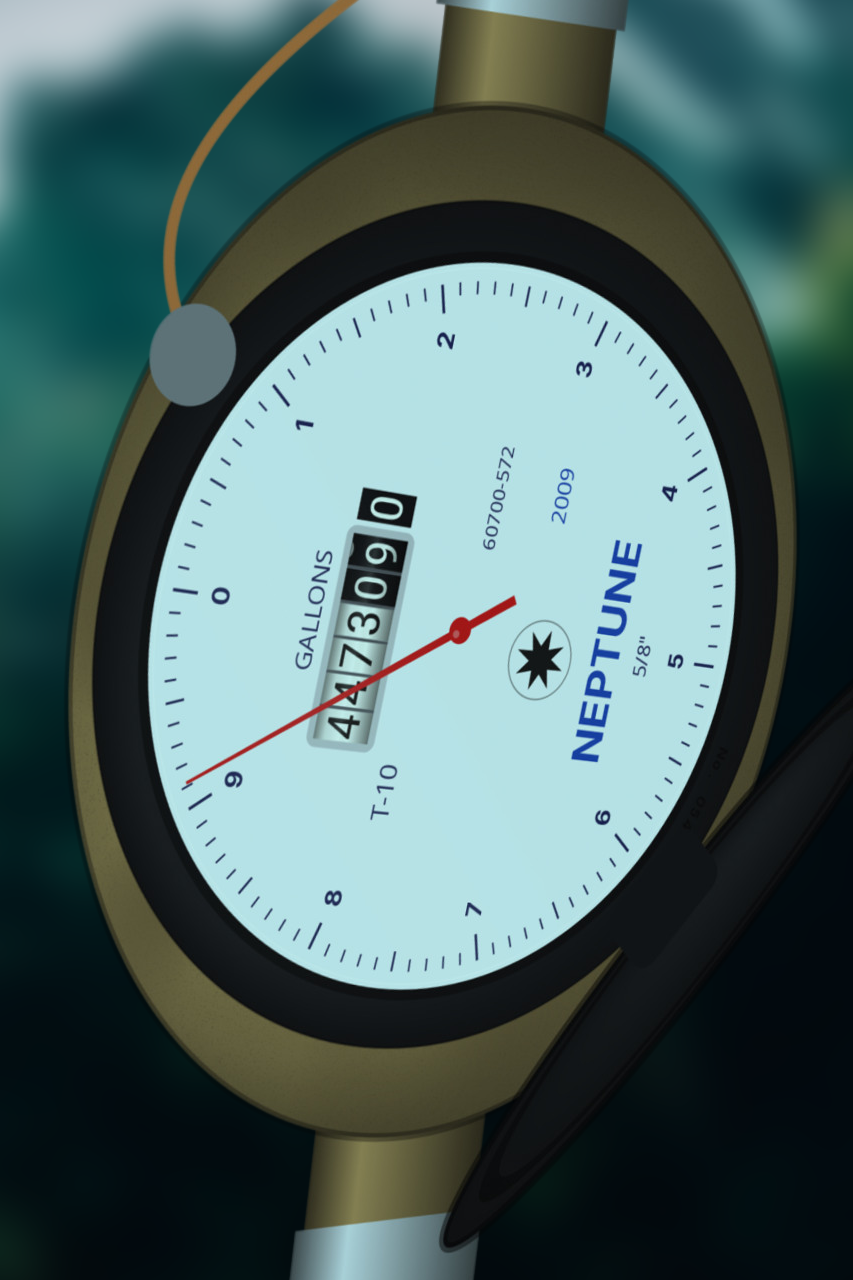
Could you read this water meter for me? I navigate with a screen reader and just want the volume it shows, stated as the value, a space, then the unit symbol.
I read 4473089.1 gal
